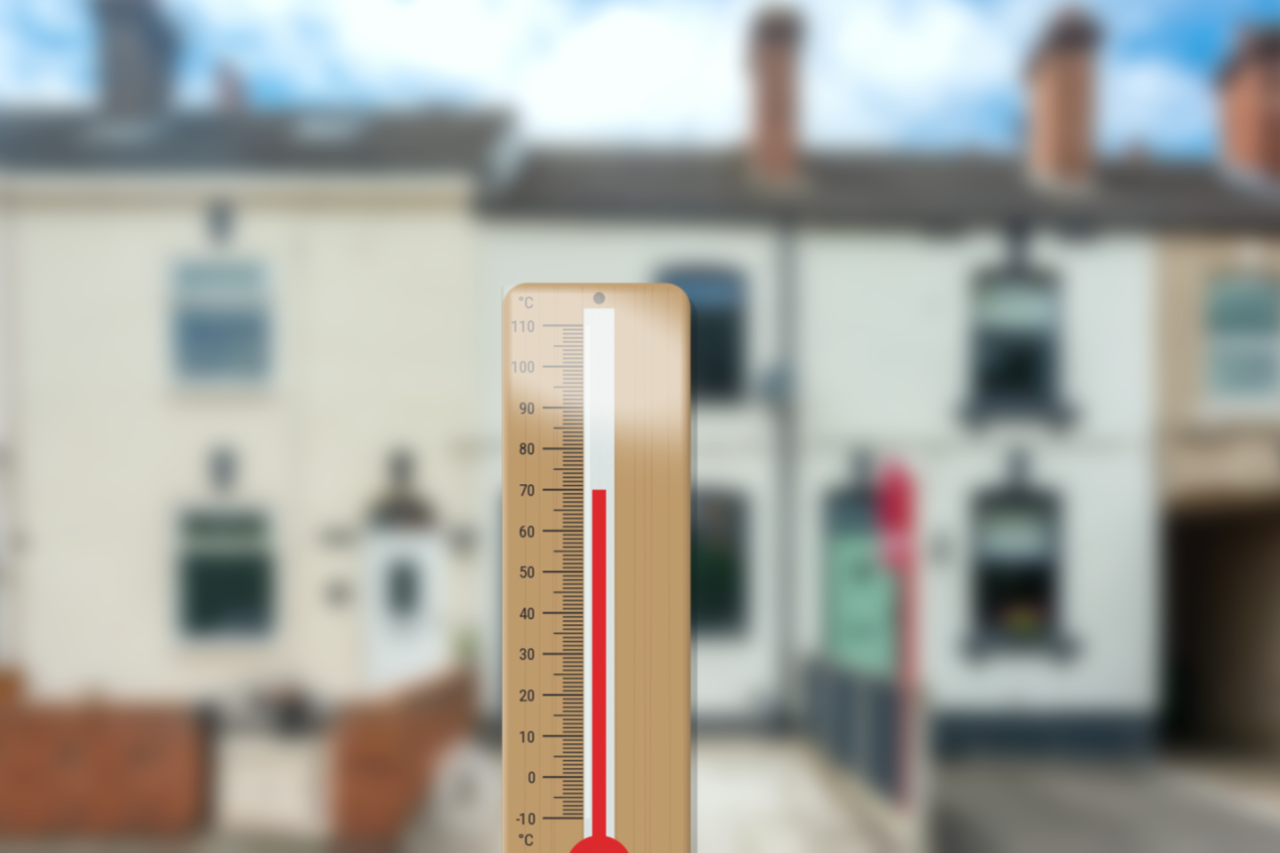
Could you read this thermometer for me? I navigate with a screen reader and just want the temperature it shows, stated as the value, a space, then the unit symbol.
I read 70 °C
